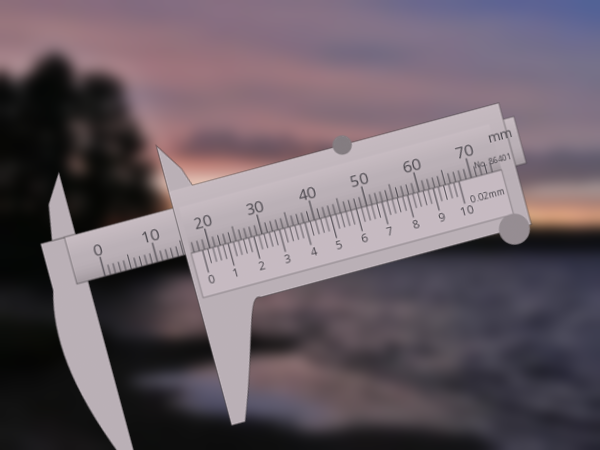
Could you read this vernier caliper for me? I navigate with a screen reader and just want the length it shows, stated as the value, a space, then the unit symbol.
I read 18.6 mm
